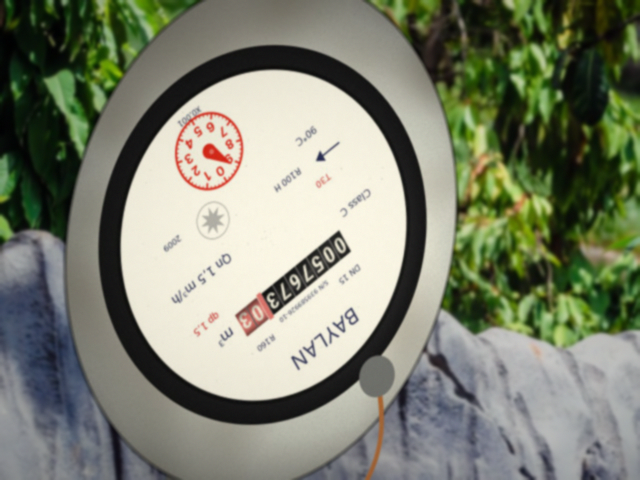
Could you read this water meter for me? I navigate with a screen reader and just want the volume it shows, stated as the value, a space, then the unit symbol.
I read 57673.029 m³
